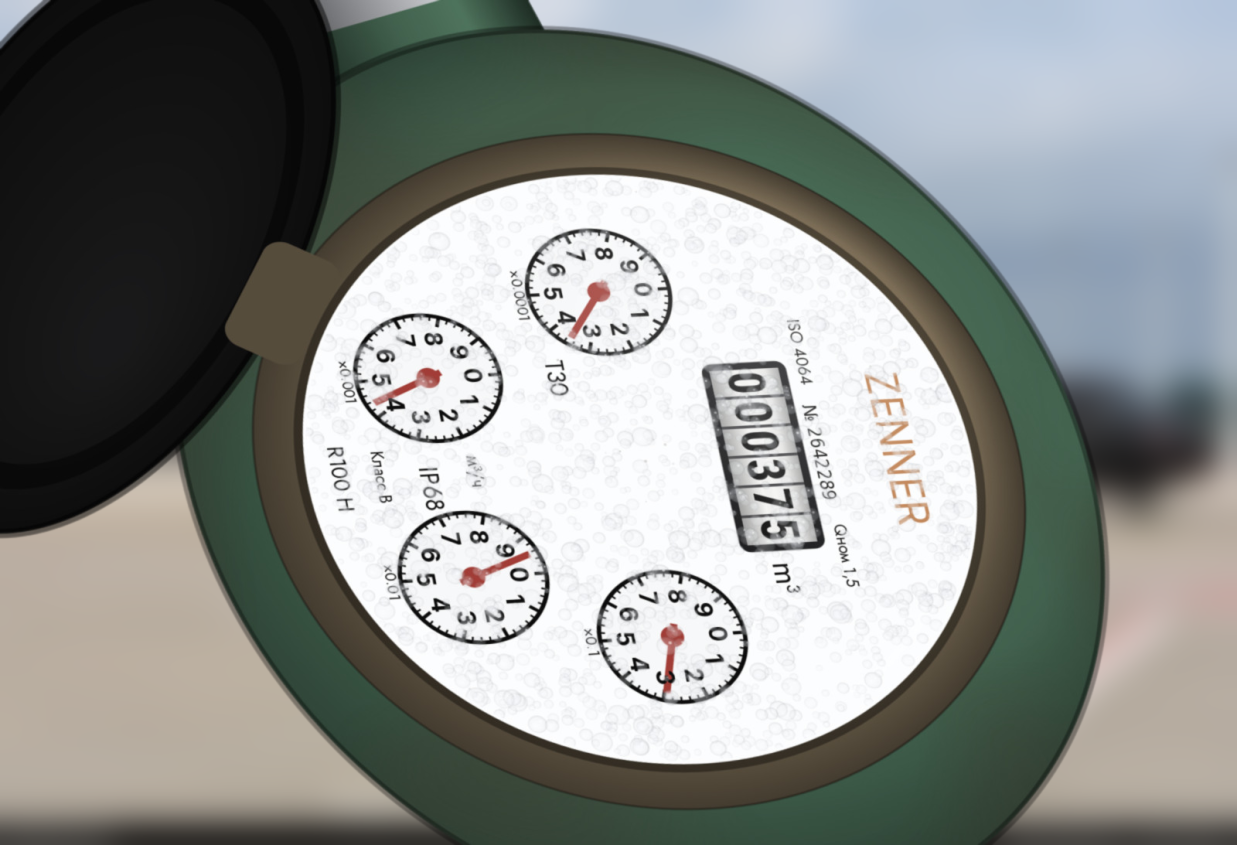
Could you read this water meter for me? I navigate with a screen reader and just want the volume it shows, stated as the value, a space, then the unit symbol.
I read 375.2943 m³
